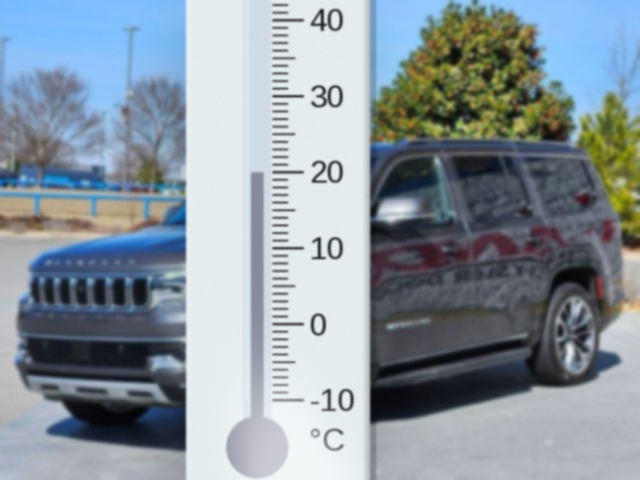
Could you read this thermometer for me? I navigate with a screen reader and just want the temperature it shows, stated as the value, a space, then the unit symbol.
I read 20 °C
